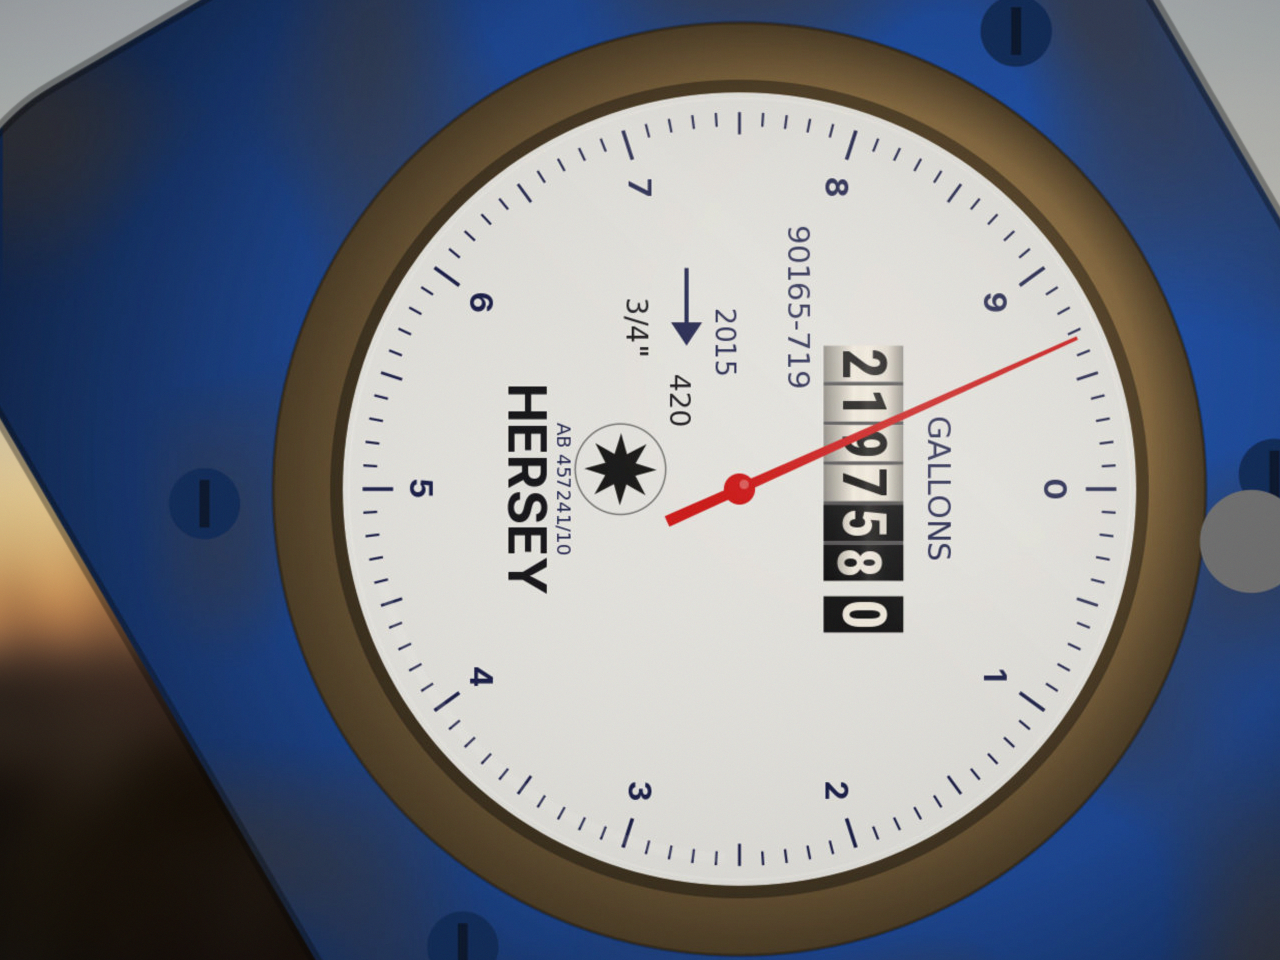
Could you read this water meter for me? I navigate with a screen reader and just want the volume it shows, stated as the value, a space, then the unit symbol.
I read 2197579.3 gal
